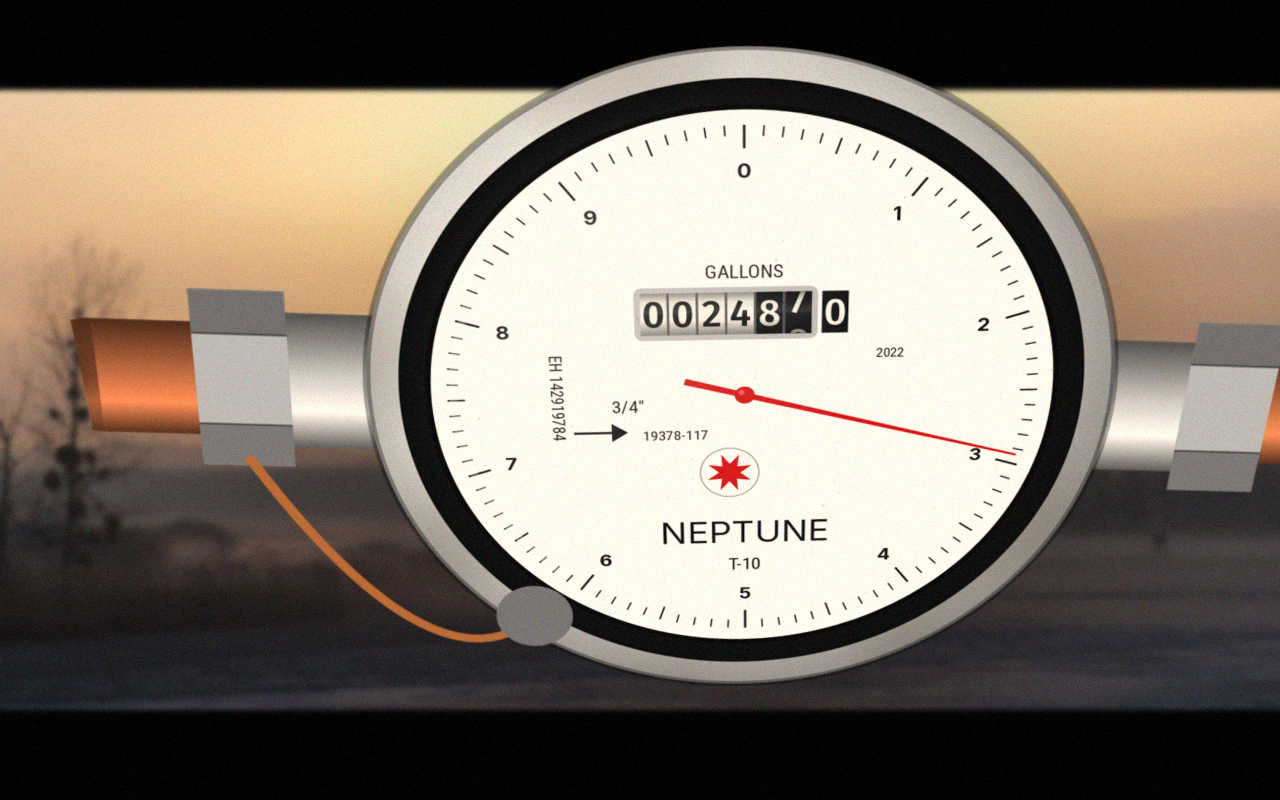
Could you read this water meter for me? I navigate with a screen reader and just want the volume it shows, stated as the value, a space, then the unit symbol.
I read 24872.9 gal
